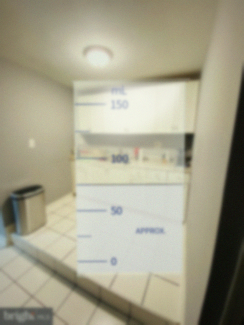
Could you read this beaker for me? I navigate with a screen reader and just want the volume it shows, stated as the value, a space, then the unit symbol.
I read 75 mL
